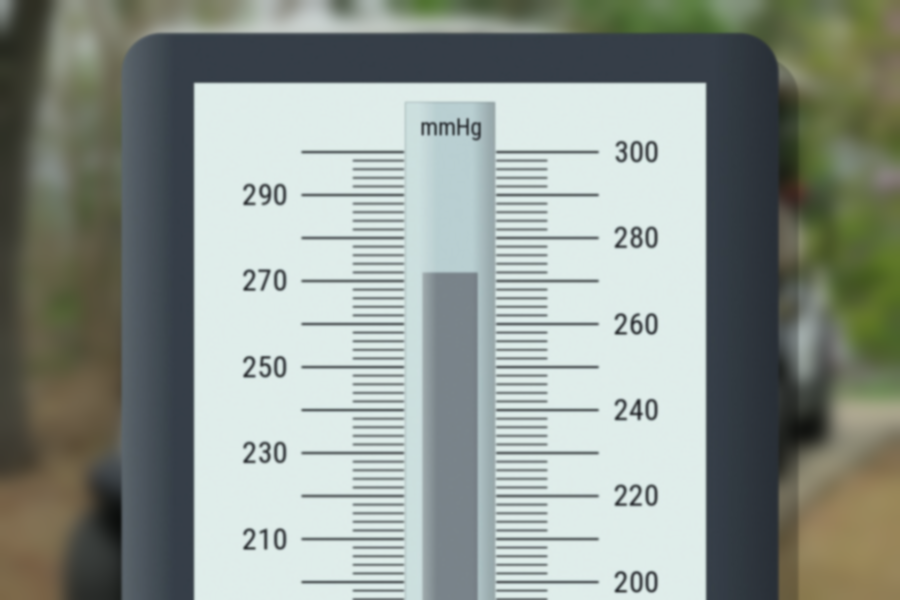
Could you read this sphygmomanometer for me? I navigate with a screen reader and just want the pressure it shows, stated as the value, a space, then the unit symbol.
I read 272 mmHg
